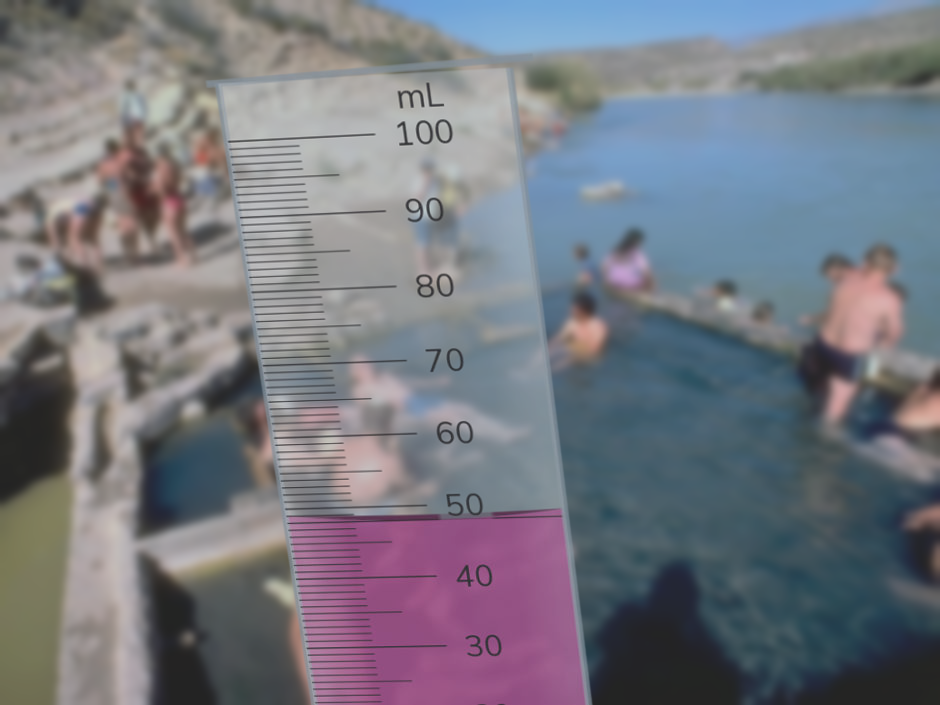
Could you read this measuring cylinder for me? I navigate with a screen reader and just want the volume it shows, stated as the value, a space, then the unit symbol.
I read 48 mL
